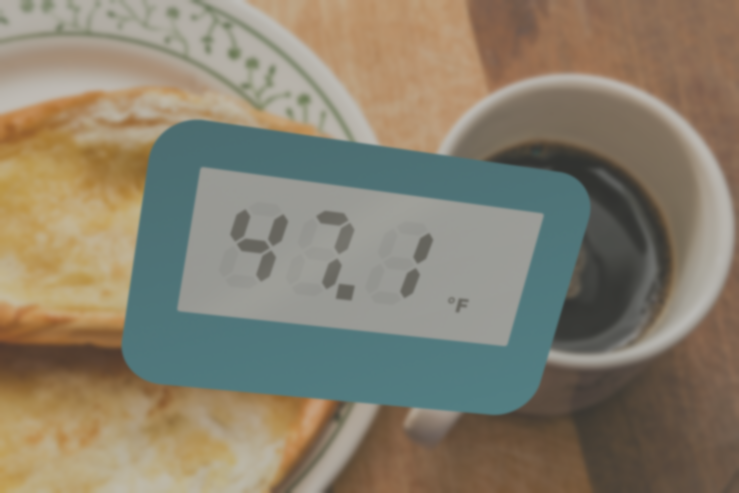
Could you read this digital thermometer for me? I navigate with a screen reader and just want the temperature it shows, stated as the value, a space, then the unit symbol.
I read 47.1 °F
